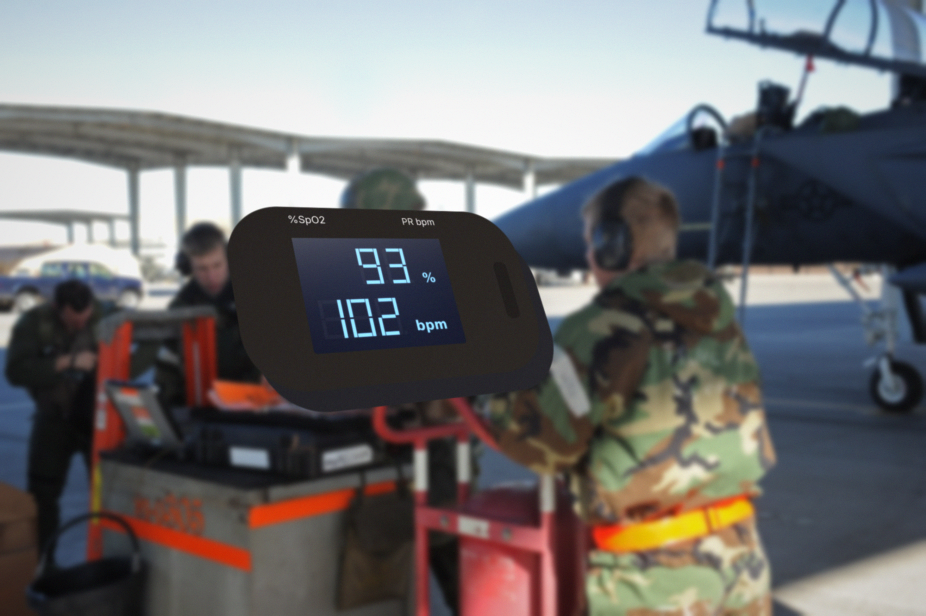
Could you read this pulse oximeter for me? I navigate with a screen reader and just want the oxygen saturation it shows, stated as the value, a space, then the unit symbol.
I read 93 %
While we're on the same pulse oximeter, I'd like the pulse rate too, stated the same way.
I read 102 bpm
